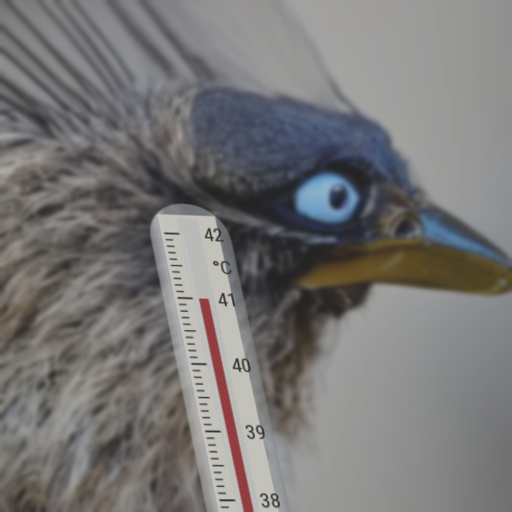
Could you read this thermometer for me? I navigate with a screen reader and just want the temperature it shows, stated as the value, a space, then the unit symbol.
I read 41 °C
